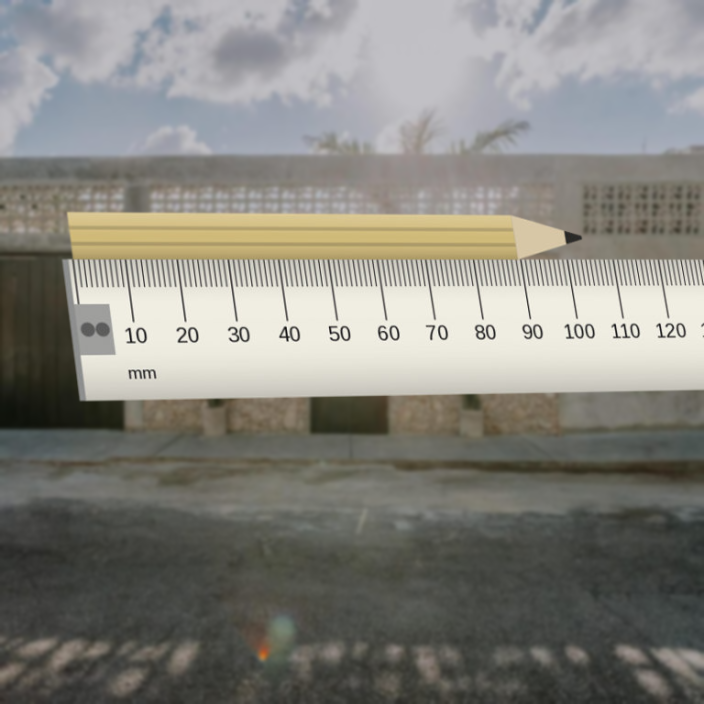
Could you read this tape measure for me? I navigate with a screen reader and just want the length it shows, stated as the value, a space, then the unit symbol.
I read 104 mm
